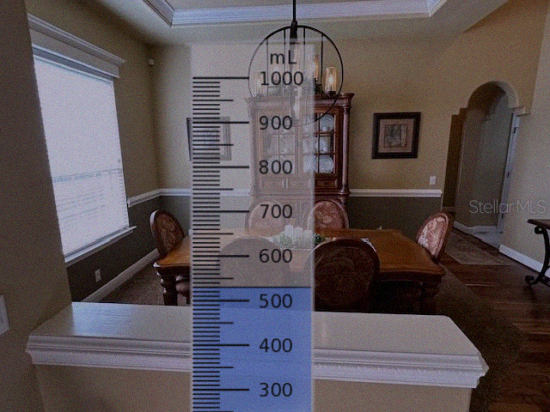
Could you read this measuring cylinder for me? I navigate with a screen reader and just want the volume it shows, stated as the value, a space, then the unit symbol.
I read 530 mL
